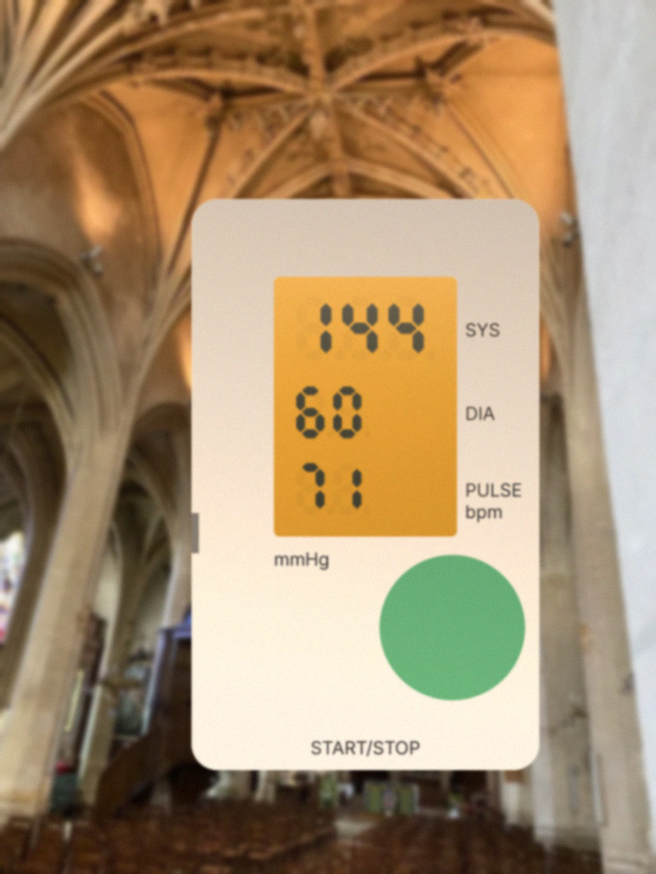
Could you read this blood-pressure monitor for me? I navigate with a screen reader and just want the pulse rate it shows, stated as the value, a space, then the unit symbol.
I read 71 bpm
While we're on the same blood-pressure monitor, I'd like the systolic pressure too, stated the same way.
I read 144 mmHg
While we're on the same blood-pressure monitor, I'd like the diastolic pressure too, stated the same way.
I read 60 mmHg
